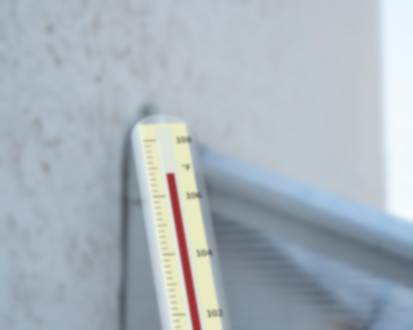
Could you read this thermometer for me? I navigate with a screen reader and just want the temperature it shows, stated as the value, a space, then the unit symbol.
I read 106.8 °F
